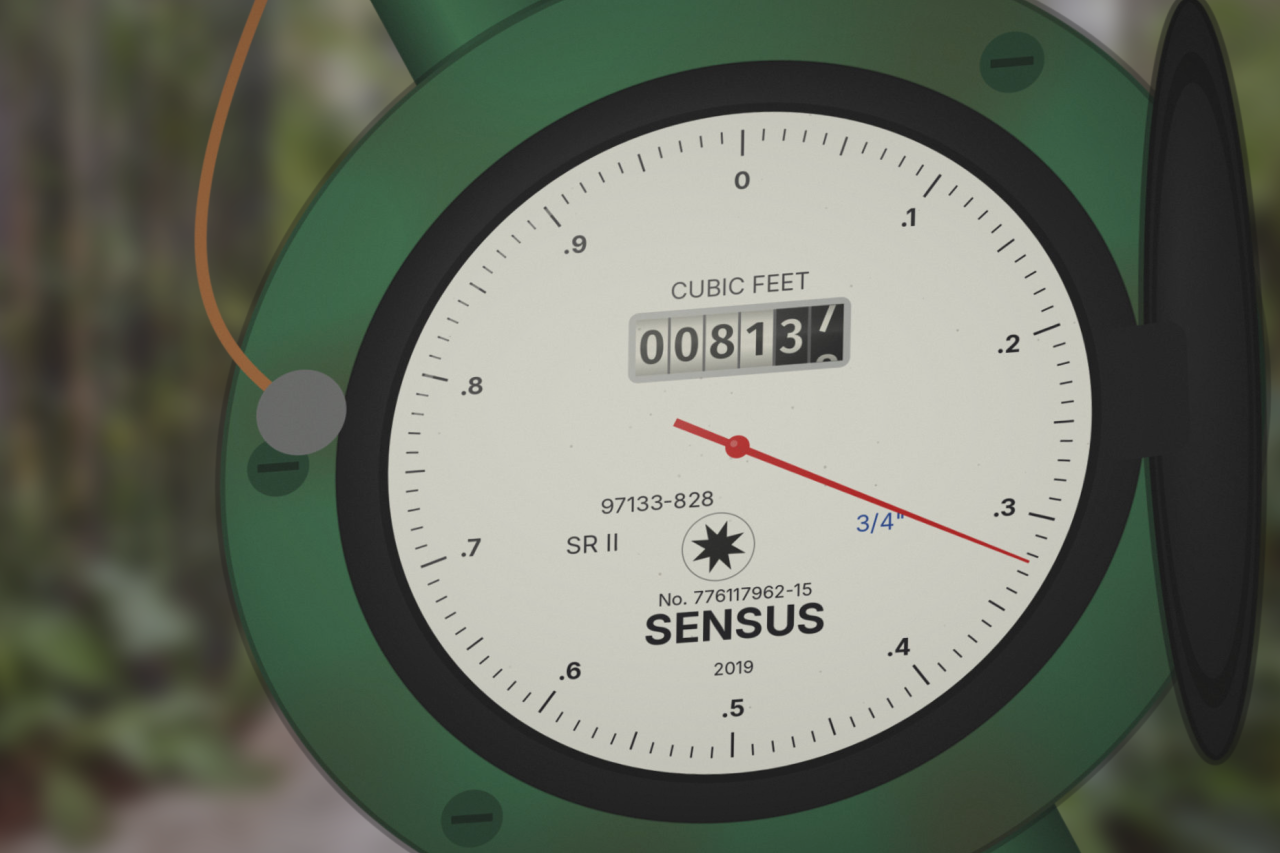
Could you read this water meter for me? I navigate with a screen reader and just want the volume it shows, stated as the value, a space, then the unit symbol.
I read 8137.32 ft³
